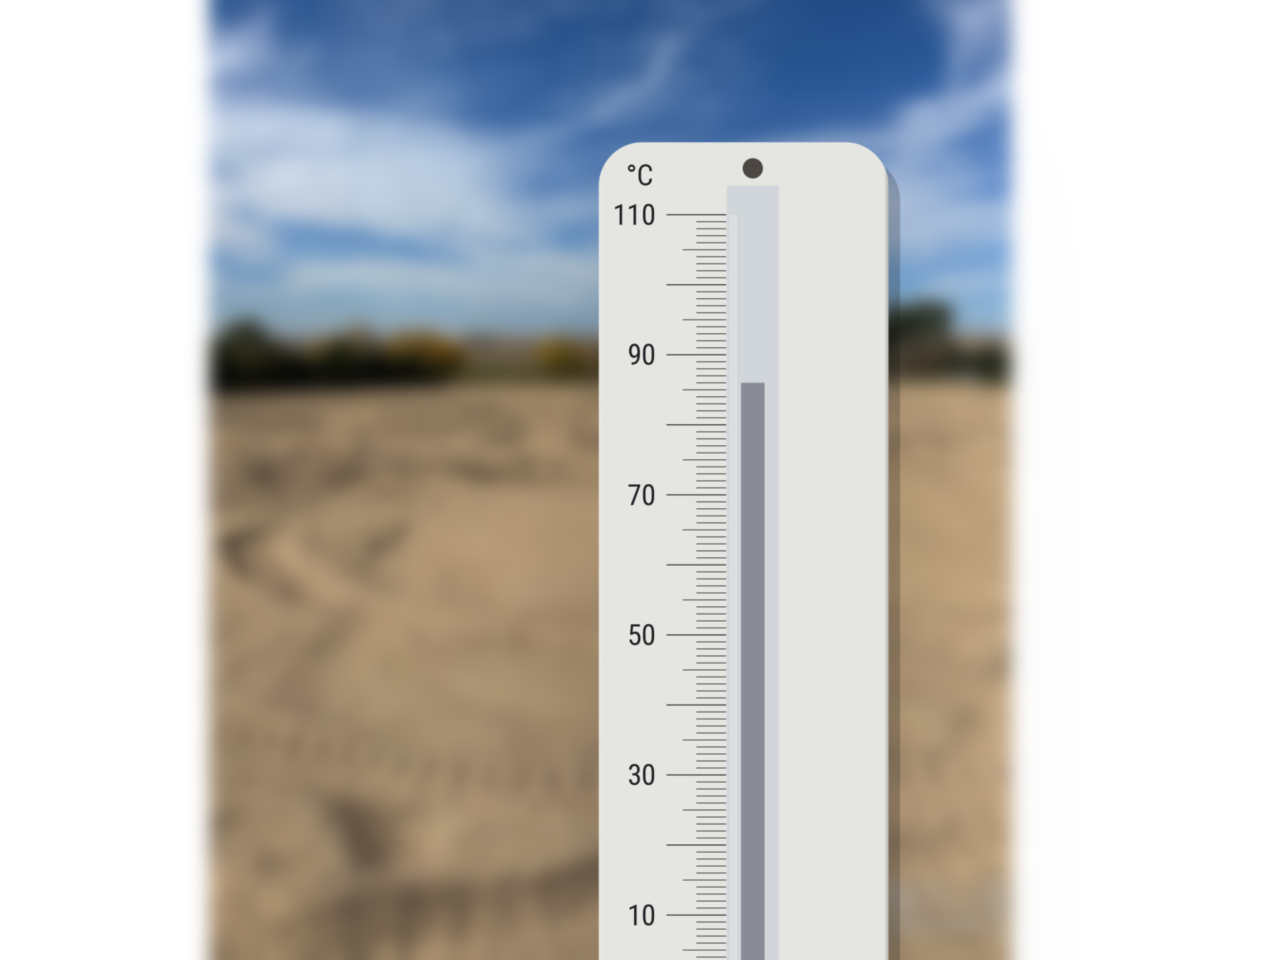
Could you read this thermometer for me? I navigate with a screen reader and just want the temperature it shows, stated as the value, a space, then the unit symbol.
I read 86 °C
